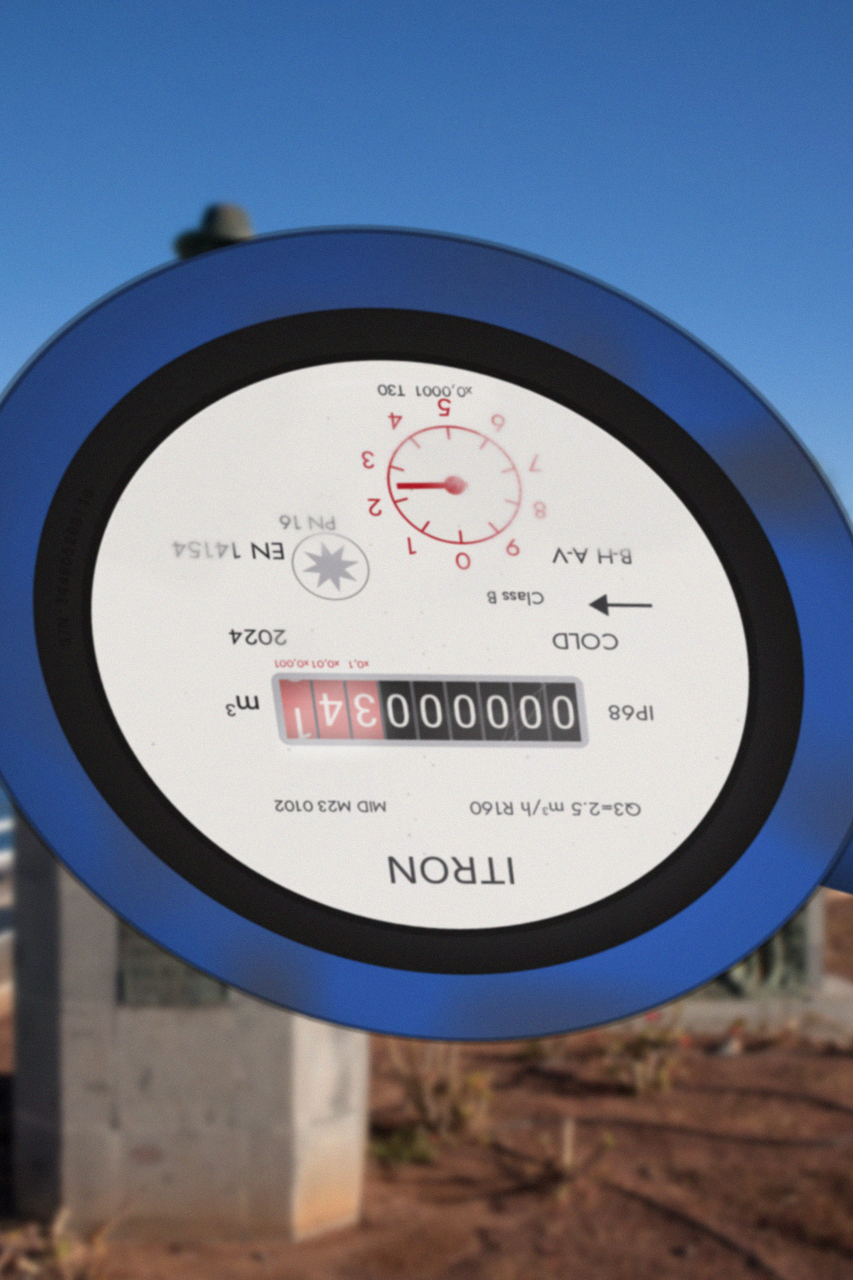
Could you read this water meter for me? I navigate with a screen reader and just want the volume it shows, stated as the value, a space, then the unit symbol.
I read 0.3412 m³
